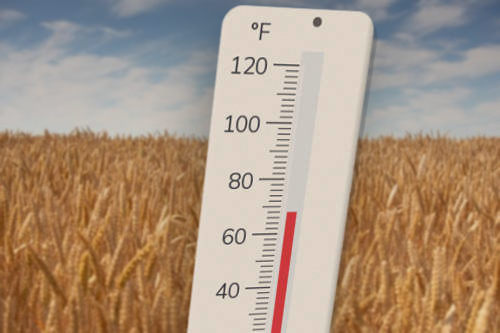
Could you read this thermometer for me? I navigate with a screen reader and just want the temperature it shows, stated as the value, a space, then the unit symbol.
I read 68 °F
